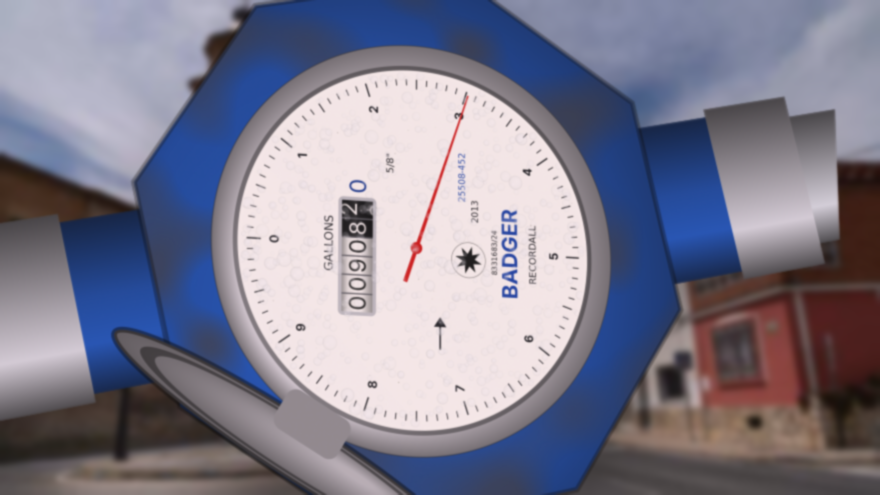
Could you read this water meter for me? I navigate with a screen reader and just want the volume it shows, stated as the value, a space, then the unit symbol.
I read 90823.0 gal
